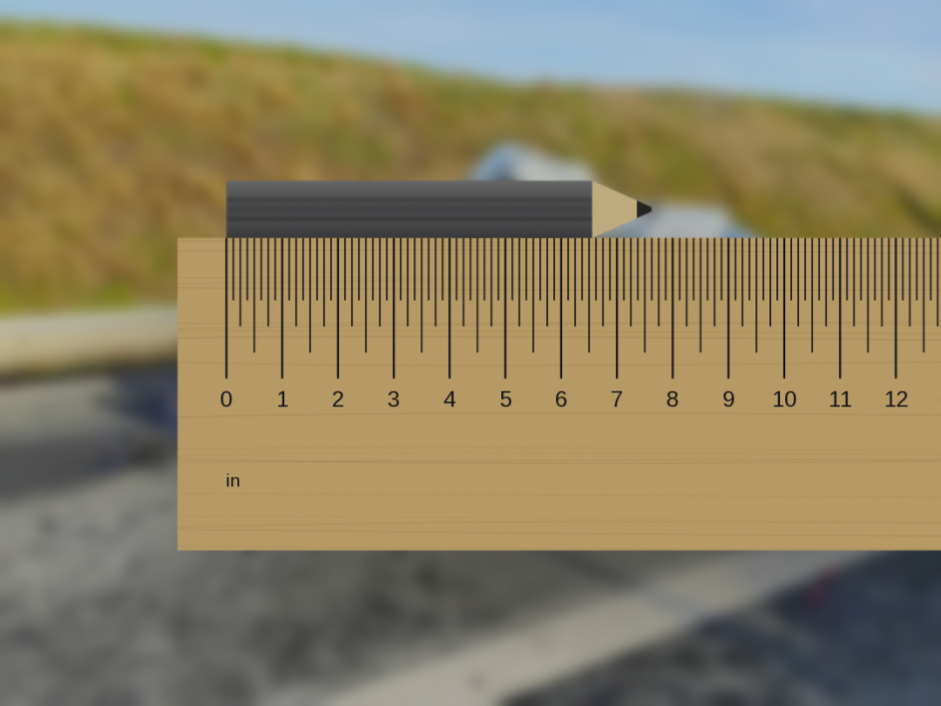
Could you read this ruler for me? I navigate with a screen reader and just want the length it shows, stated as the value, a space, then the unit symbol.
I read 7.625 in
